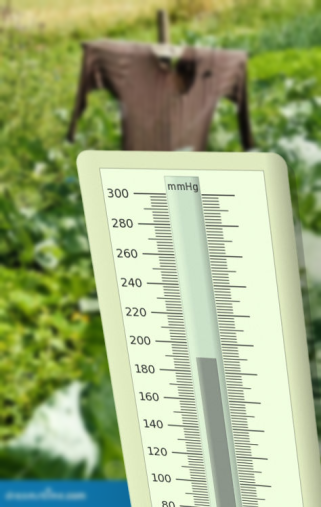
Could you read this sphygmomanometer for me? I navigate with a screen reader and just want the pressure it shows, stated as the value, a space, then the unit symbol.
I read 190 mmHg
